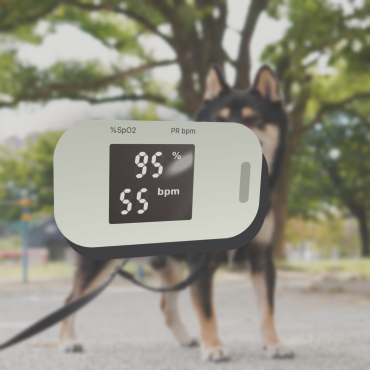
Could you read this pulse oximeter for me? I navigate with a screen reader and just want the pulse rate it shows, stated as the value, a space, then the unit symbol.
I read 55 bpm
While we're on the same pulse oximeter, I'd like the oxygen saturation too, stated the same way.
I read 95 %
